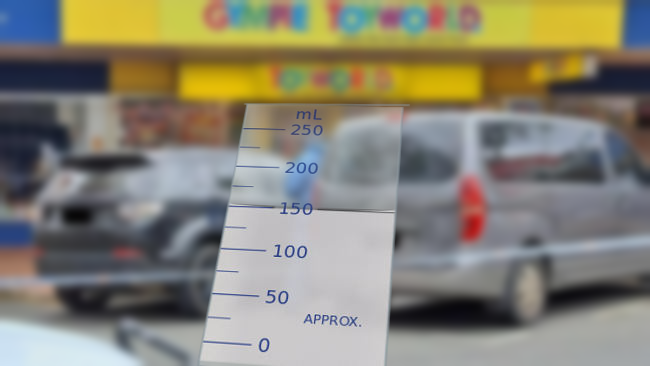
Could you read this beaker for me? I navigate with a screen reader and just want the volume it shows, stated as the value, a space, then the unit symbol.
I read 150 mL
